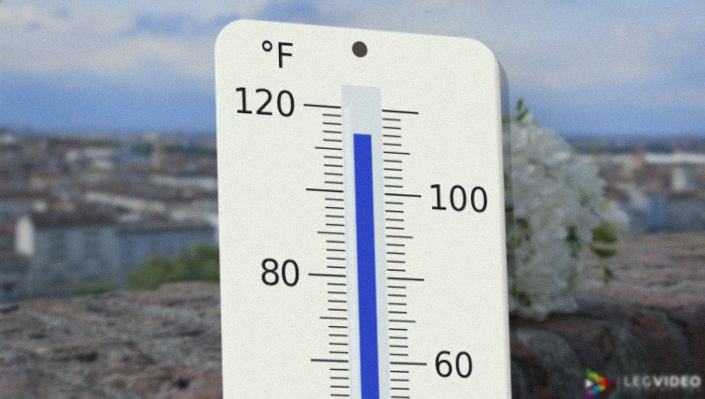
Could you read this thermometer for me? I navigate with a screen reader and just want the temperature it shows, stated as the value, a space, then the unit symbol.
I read 114 °F
